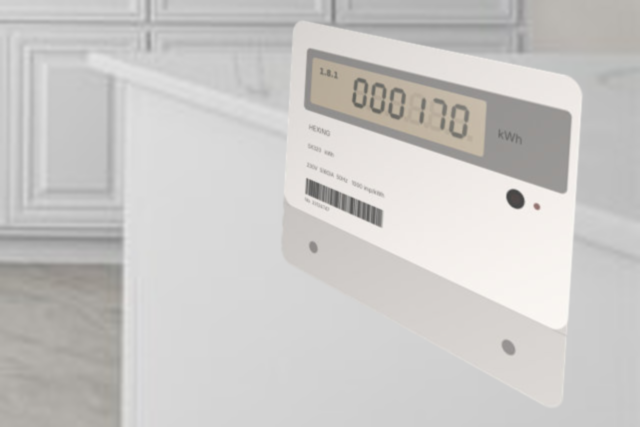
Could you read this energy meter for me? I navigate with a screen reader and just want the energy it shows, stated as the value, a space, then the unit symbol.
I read 170 kWh
